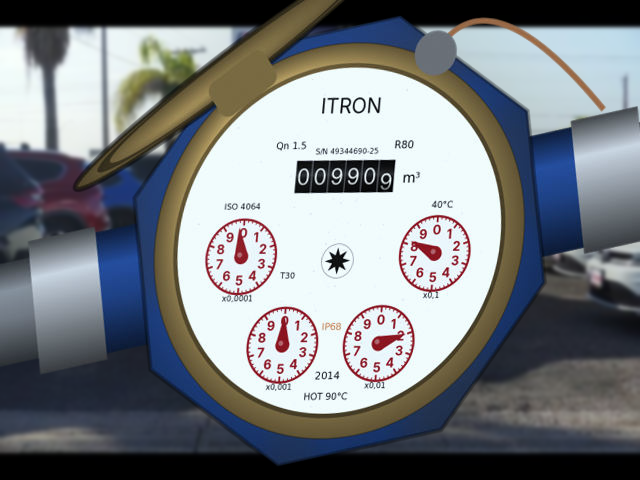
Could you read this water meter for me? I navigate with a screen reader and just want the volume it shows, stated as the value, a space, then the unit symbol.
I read 9908.8199 m³
